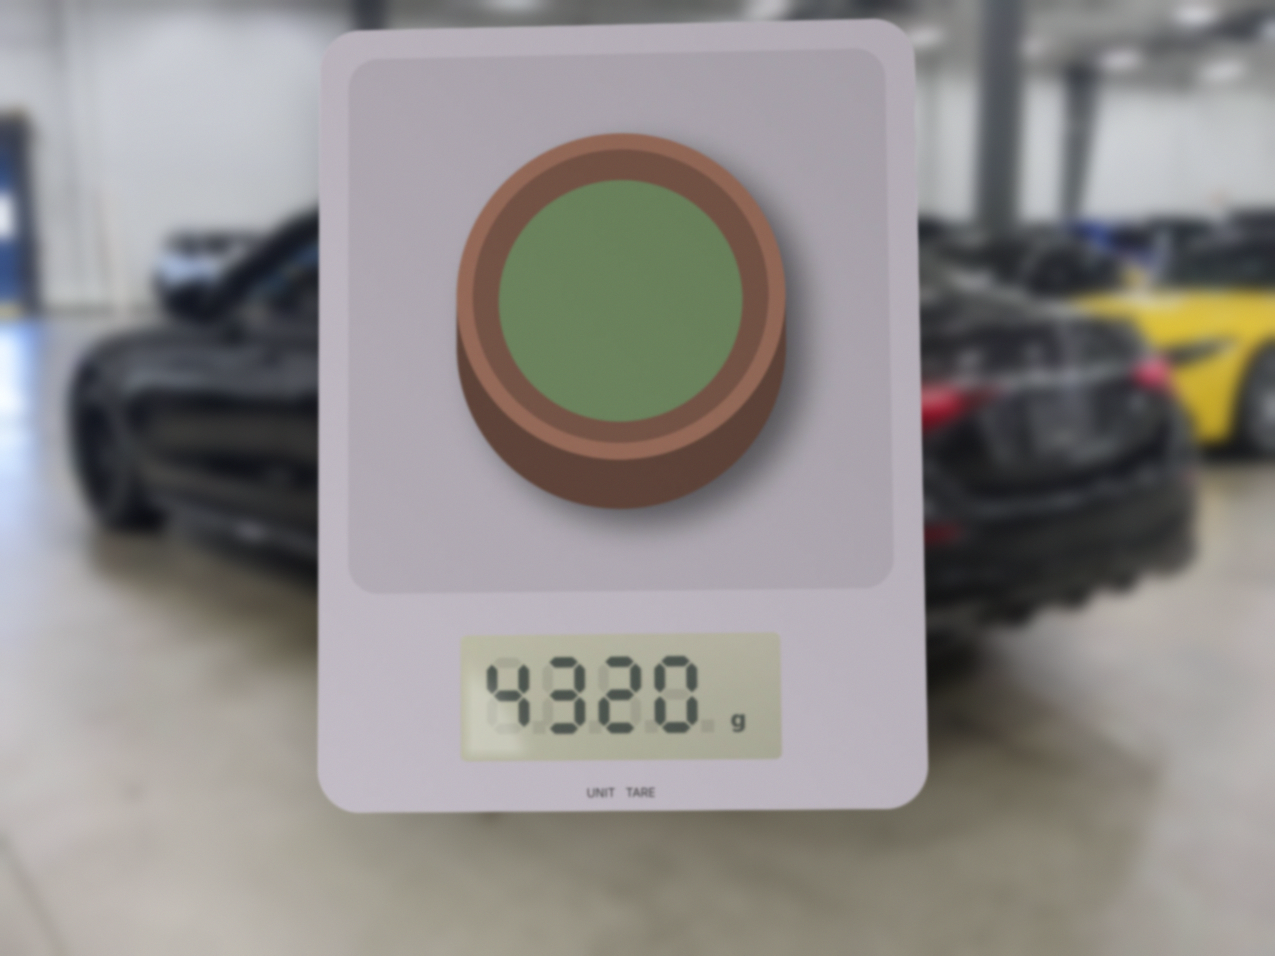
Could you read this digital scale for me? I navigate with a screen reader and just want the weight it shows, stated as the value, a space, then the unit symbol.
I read 4320 g
